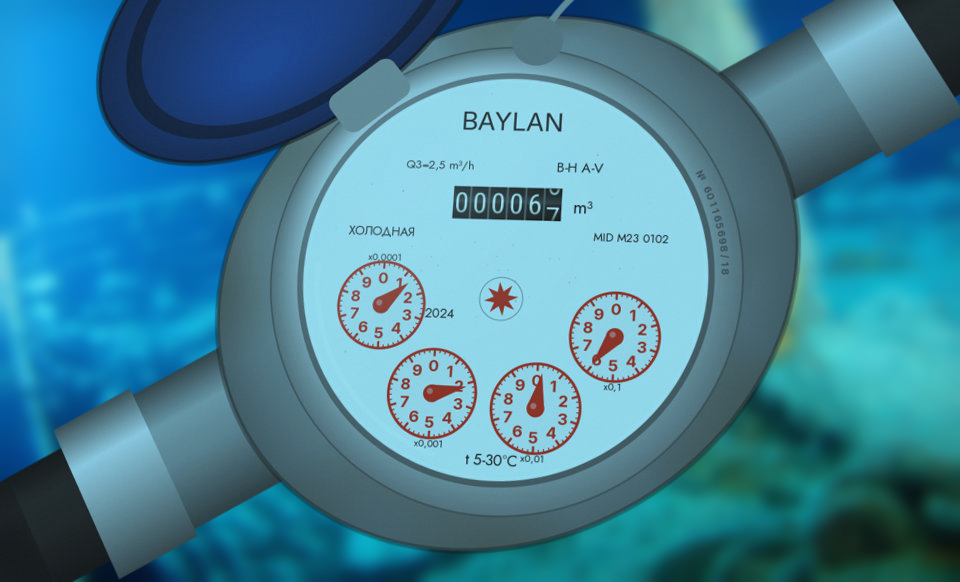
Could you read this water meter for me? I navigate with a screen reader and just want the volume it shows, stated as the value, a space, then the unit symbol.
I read 66.6021 m³
